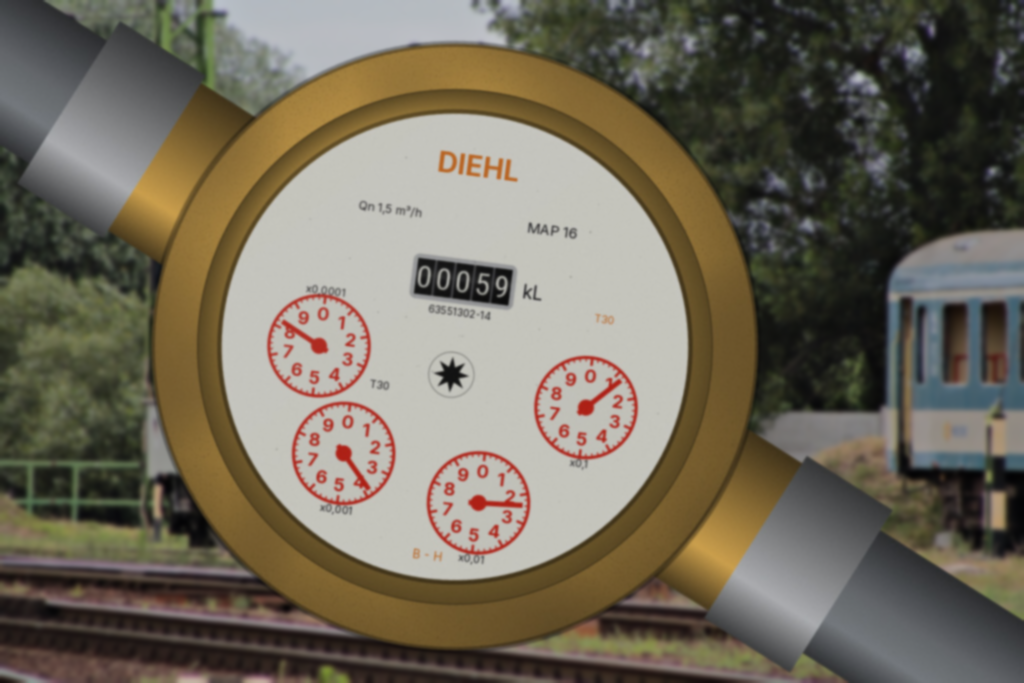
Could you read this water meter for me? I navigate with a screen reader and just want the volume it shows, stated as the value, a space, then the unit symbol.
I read 59.1238 kL
